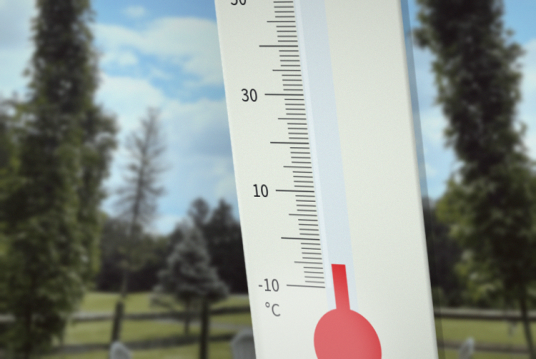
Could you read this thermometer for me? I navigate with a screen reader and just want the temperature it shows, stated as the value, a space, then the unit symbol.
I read -5 °C
